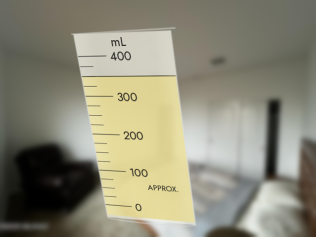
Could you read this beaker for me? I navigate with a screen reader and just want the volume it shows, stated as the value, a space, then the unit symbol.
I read 350 mL
